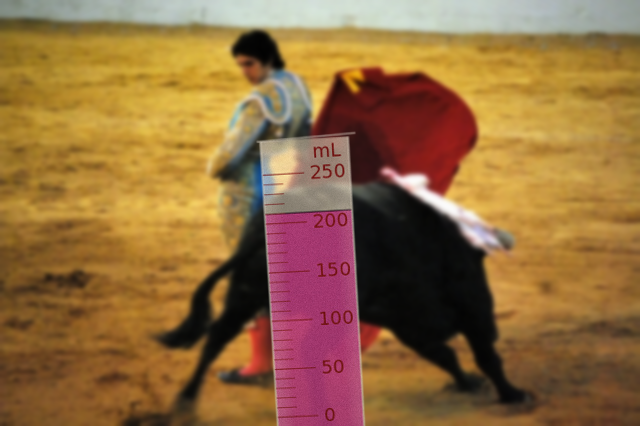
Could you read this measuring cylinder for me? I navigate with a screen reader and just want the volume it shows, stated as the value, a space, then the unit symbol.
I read 210 mL
